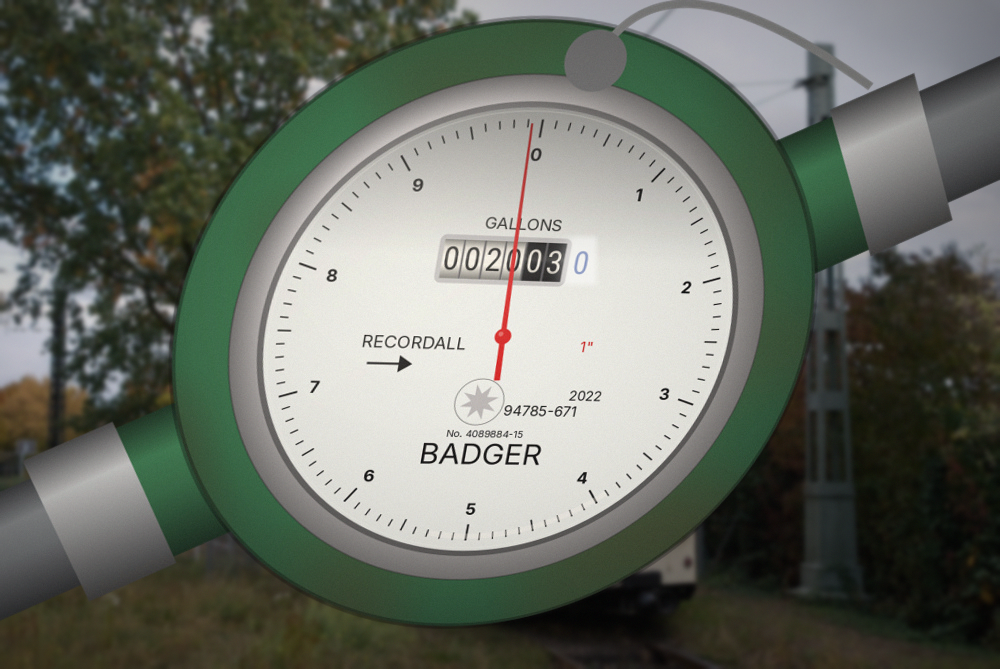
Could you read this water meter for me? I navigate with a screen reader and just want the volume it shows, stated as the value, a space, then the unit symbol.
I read 20029.9 gal
